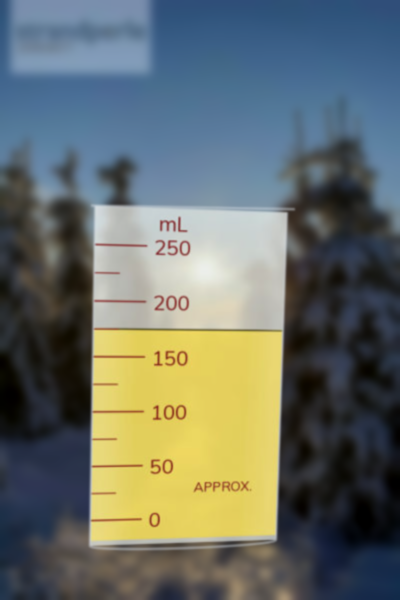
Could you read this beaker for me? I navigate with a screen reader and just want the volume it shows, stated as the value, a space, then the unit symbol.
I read 175 mL
